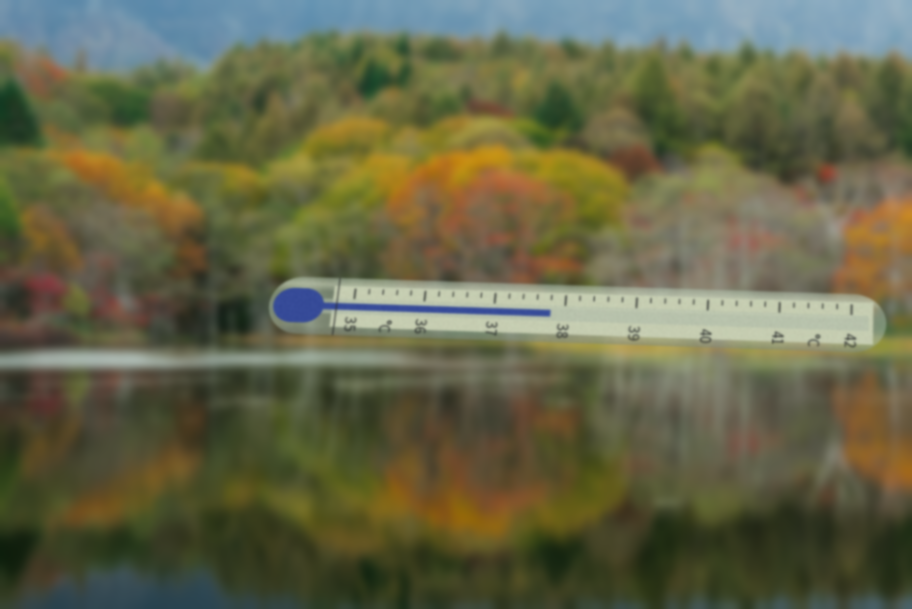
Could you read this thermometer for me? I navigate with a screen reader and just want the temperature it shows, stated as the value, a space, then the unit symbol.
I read 37.8 °C
